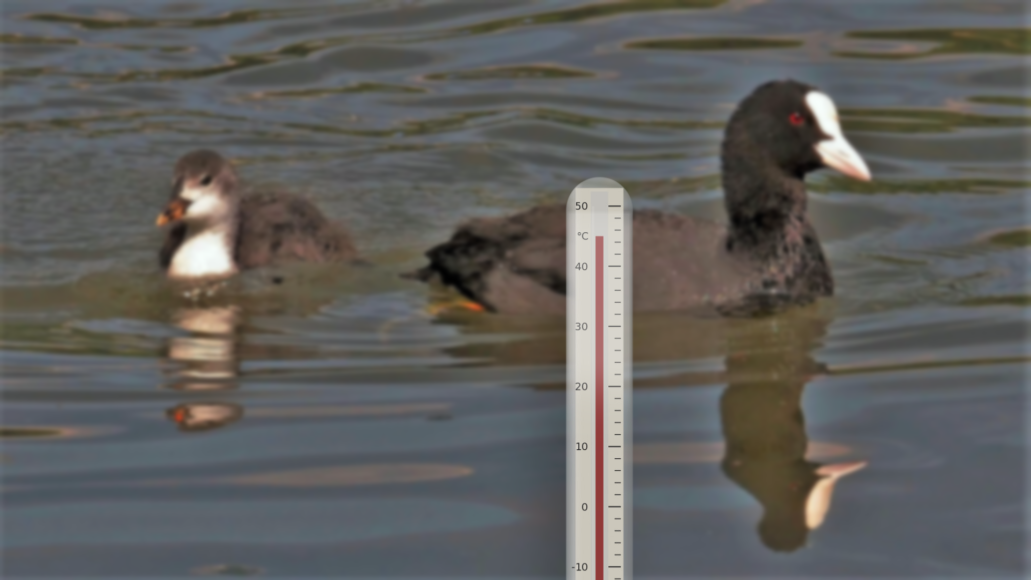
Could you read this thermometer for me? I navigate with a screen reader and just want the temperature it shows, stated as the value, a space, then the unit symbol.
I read 45 °C
